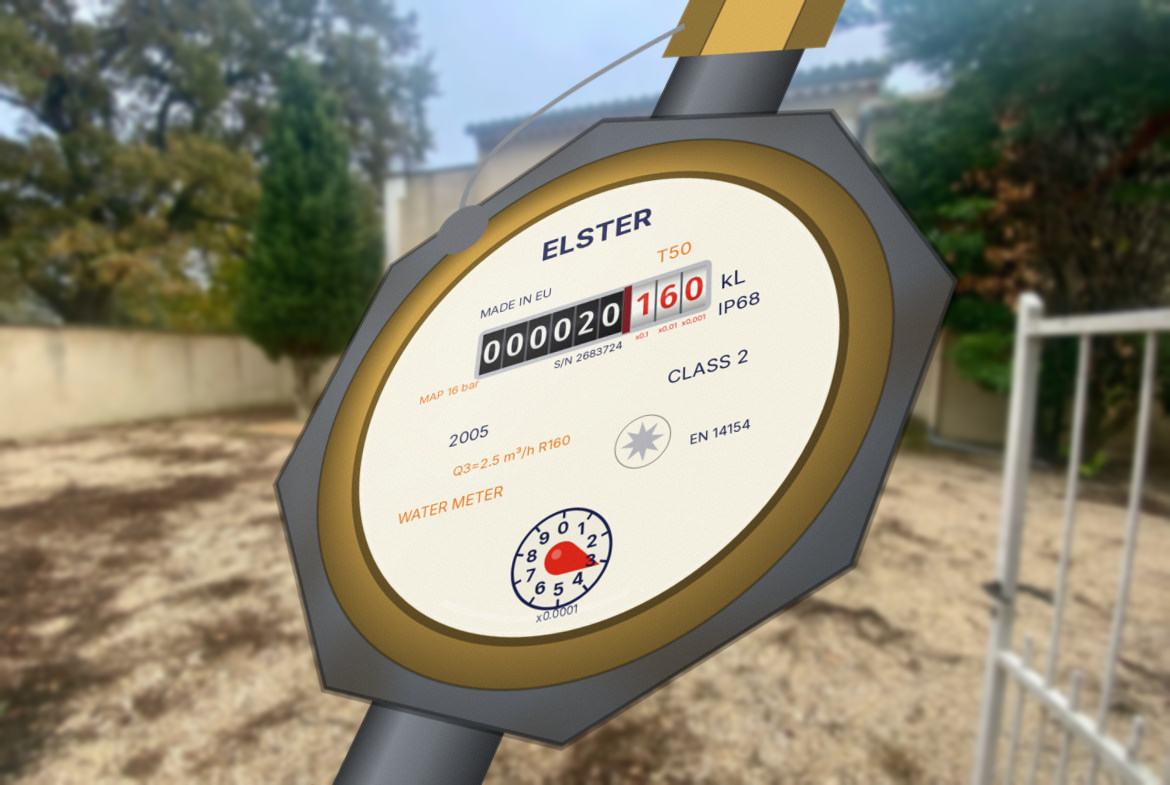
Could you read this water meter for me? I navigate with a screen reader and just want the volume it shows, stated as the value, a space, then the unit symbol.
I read 20.1603 kL
